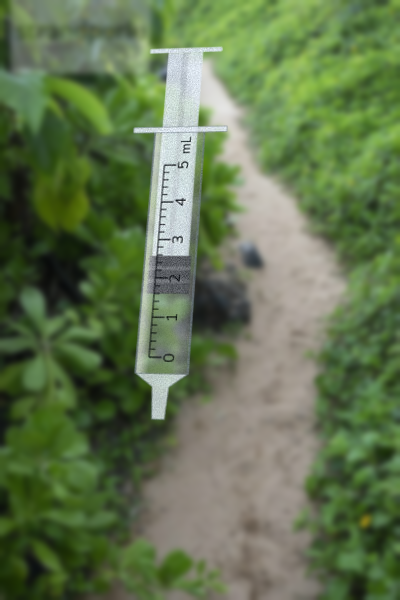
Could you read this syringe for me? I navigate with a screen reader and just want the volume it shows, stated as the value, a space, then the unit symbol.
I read 1.6 mL
